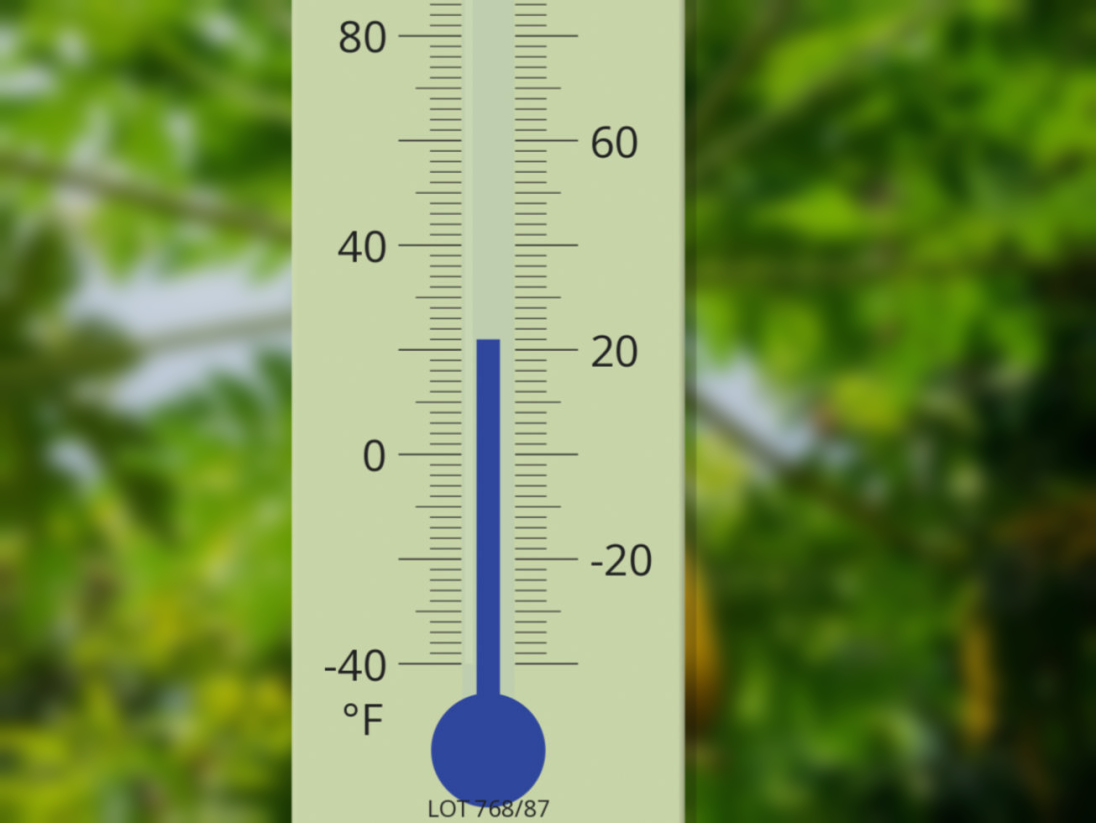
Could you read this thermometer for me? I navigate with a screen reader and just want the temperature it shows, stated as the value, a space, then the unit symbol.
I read 22 °F
